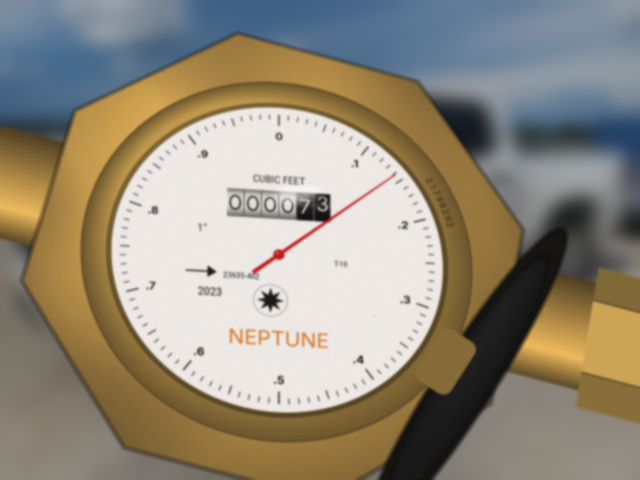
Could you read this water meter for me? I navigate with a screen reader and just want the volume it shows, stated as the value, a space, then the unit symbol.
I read 73.14 ft³
